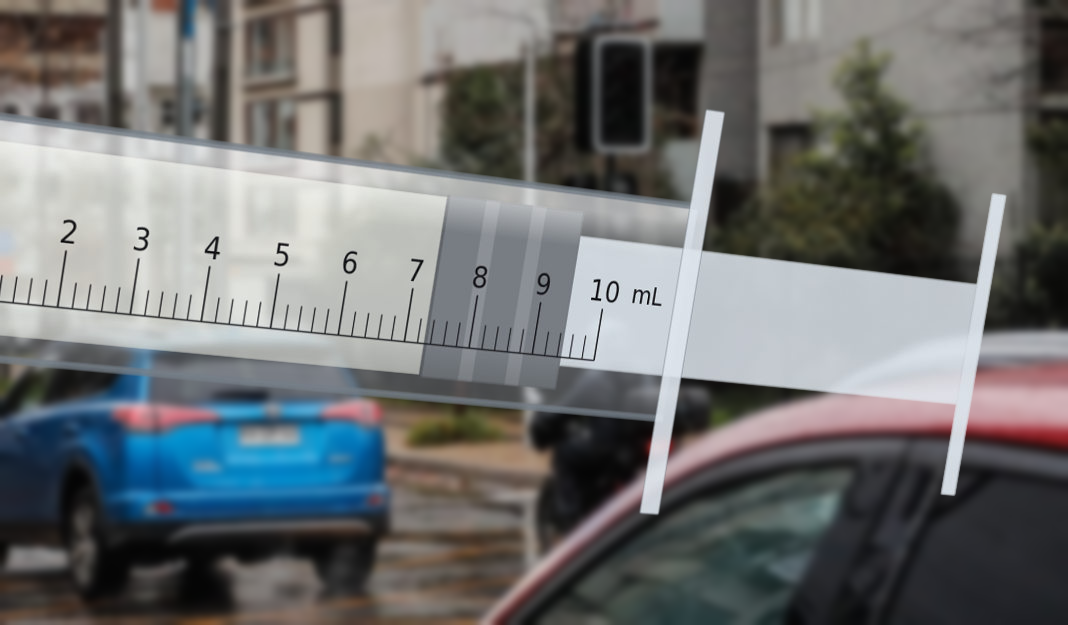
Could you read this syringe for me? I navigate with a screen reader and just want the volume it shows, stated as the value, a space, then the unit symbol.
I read 7.3 mL
